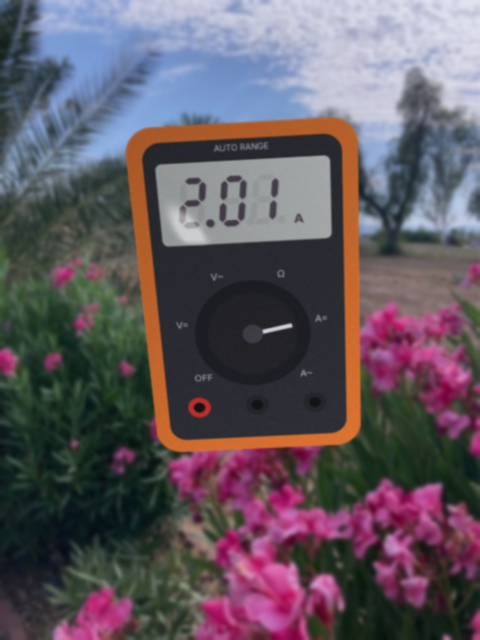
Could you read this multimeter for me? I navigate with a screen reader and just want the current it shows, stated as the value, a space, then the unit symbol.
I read 2.01 A
